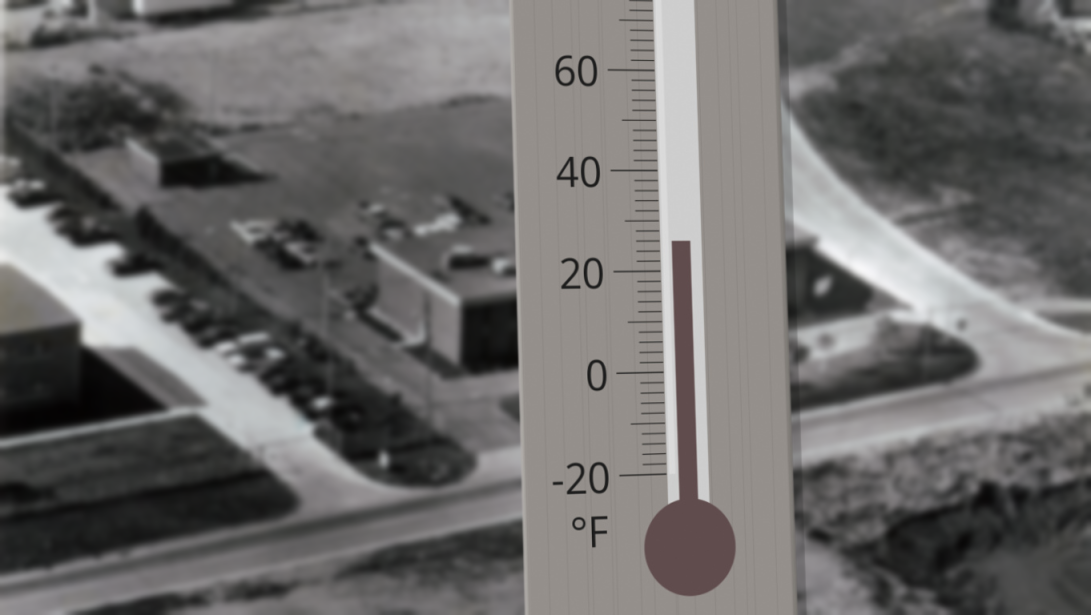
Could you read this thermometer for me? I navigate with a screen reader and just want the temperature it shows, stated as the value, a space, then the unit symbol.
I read 26 °F
